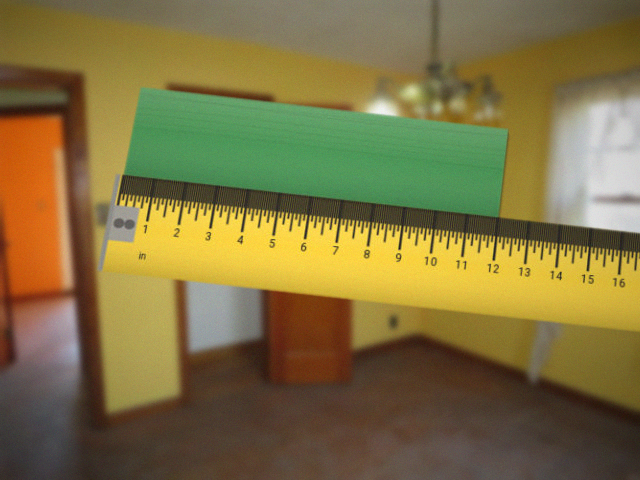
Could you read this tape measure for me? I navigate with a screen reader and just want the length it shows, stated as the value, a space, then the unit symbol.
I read 12 in
